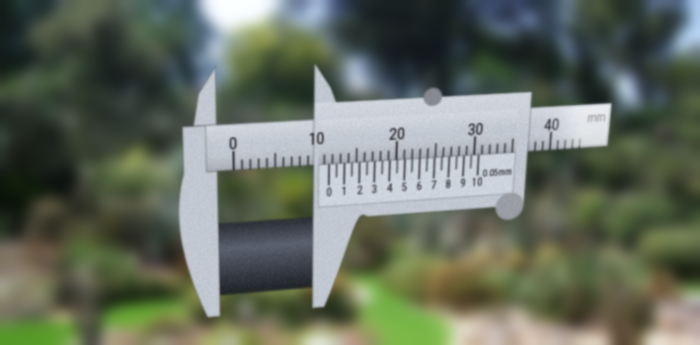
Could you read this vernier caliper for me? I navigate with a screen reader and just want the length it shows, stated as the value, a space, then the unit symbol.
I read 11.6 mm
